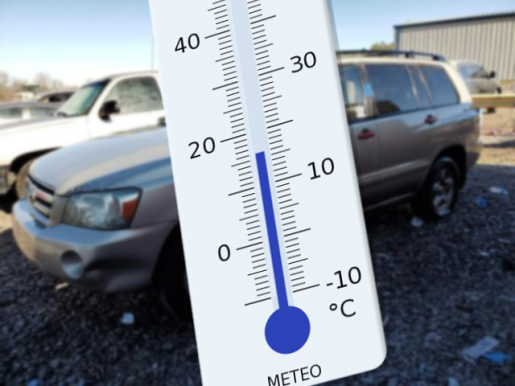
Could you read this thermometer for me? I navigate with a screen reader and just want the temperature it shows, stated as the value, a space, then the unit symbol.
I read 16 °C
